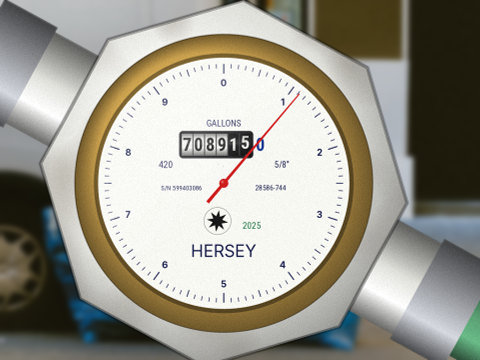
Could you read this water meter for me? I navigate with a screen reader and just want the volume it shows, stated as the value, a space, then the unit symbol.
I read 7089151.1 gal
